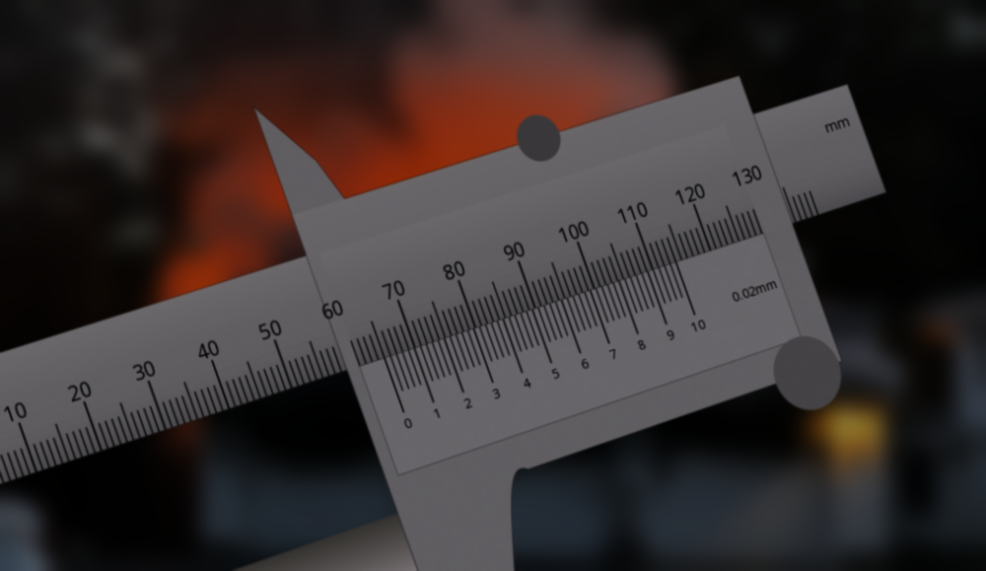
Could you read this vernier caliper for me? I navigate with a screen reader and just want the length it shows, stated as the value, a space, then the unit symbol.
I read 65.0 mm
